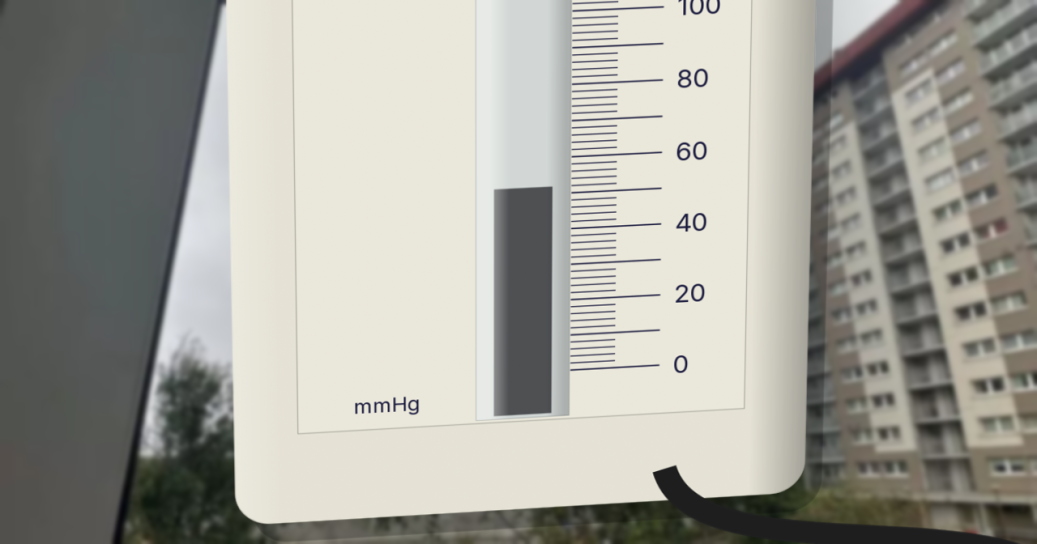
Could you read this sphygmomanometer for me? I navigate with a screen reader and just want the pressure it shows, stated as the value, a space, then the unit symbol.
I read 52 mmHg
